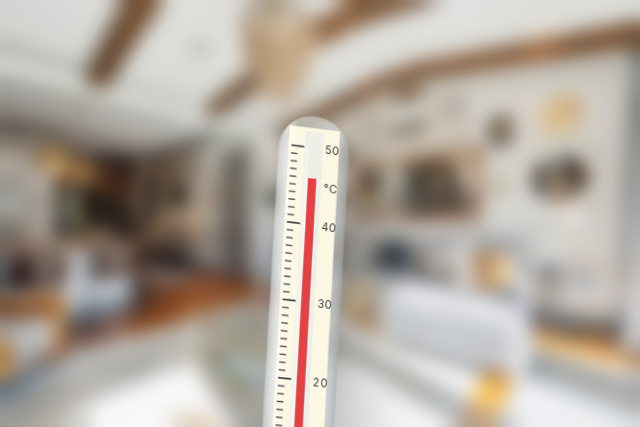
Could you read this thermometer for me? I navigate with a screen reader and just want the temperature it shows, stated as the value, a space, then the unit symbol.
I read 46 °C
